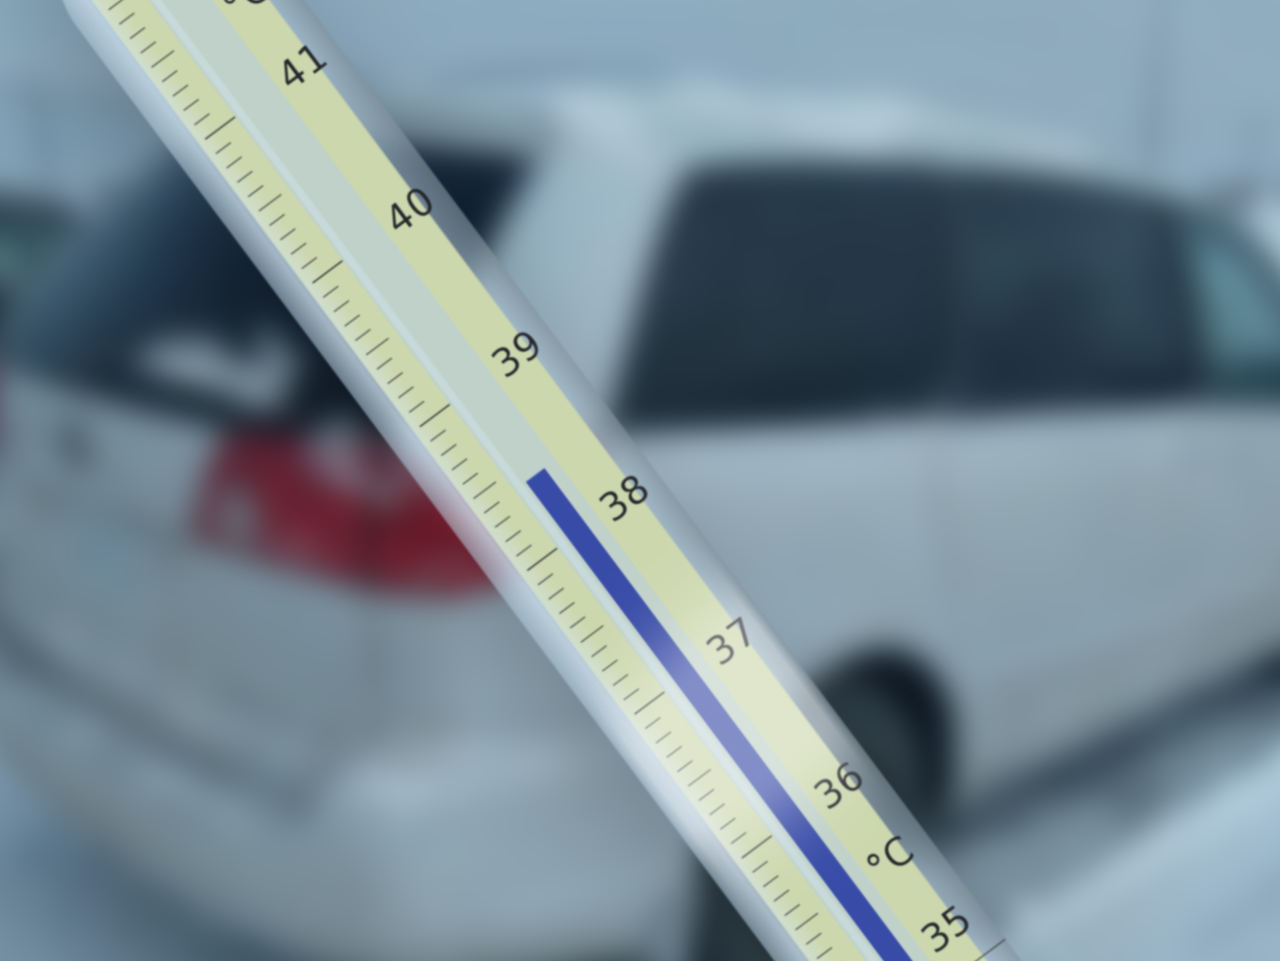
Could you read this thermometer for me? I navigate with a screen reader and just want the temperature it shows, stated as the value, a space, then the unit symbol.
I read 38.4 °C
